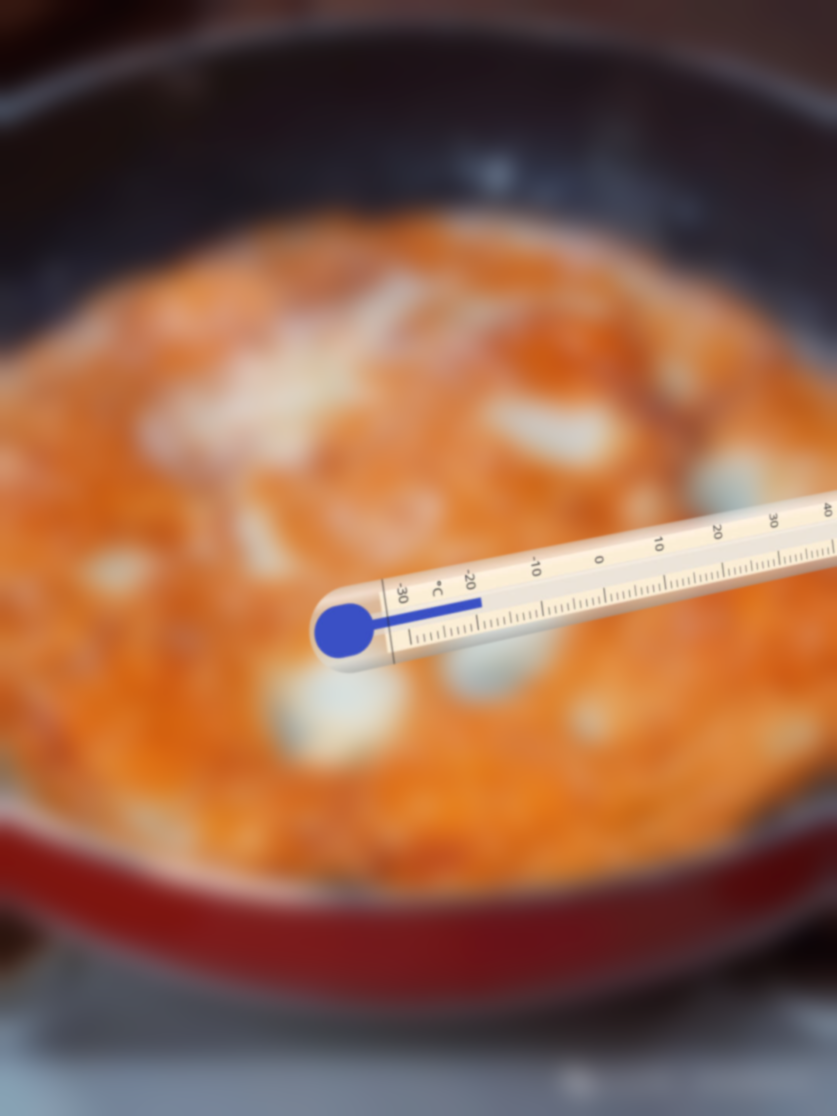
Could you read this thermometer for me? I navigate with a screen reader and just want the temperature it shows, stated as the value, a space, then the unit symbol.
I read -19 °C
